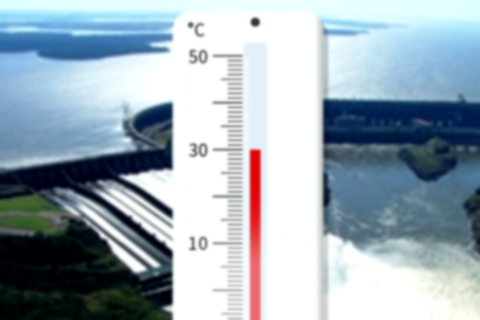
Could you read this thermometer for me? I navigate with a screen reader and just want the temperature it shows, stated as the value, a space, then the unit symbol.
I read 30 °C
